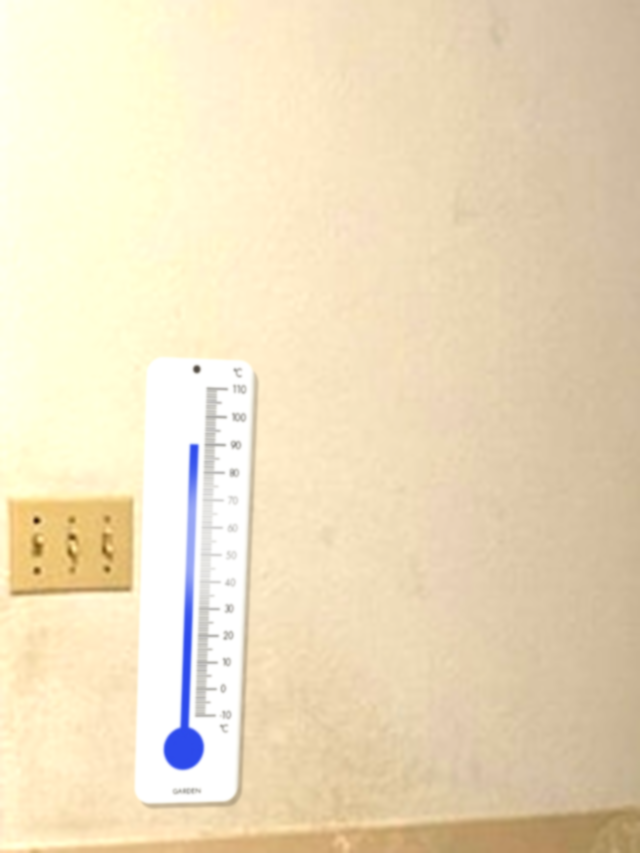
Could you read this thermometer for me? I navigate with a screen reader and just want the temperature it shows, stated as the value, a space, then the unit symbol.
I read 90 °C
